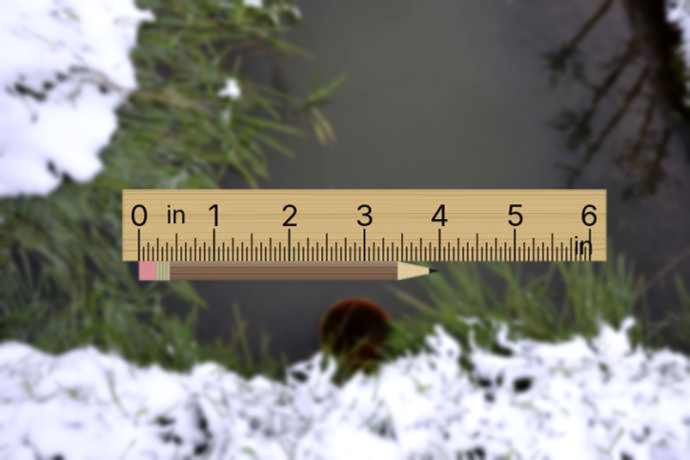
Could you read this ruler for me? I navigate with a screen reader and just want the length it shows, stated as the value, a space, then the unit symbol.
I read 4 in
